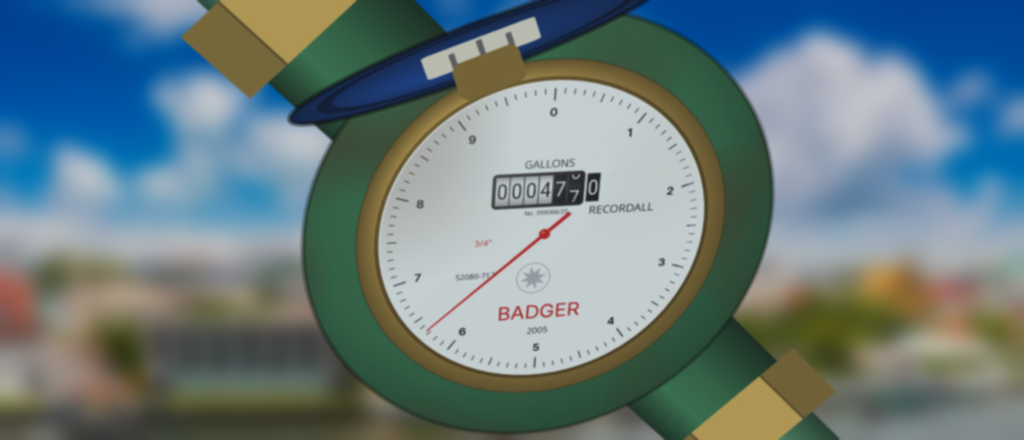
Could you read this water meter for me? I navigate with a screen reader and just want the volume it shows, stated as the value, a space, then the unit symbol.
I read 4766.3 gal
